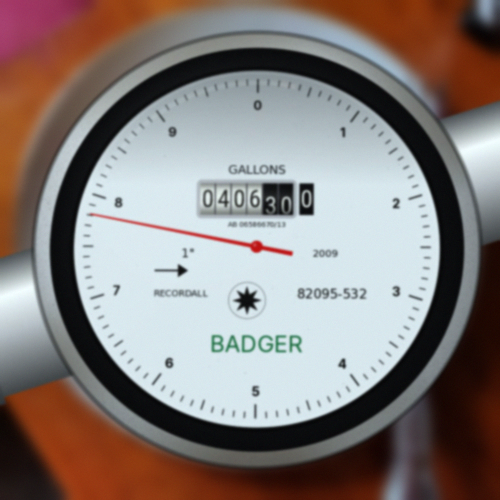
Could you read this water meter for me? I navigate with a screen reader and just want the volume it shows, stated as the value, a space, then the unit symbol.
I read 406297.8 gal
